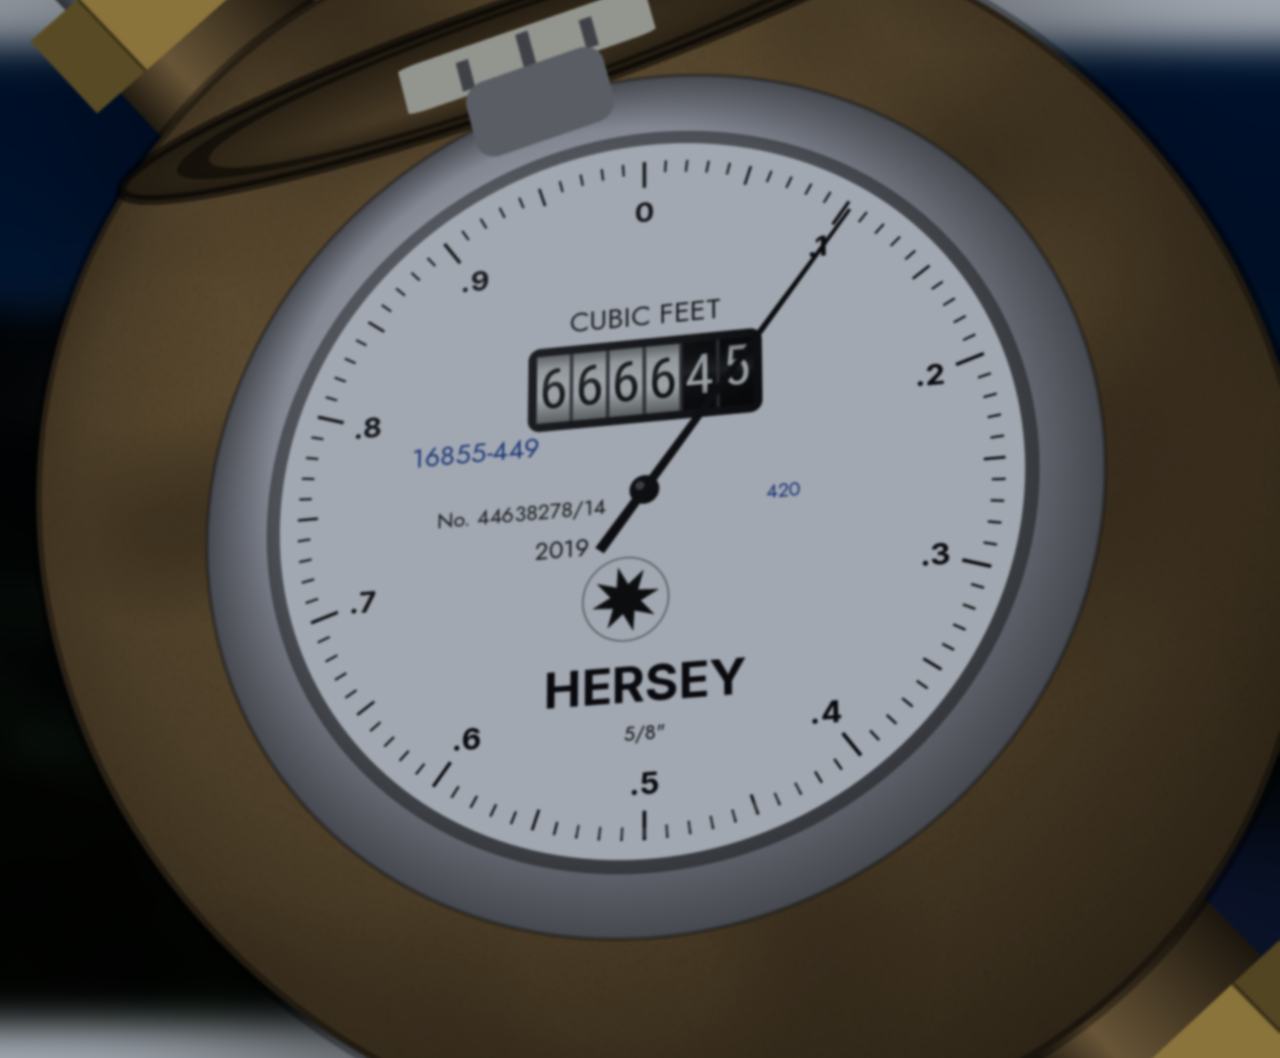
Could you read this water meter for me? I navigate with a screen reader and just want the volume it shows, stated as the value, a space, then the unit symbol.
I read 666645.10 ft³
